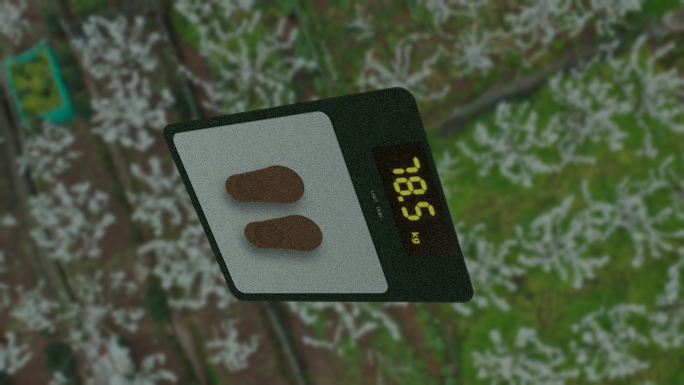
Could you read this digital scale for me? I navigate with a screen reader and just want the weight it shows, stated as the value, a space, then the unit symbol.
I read 78.5 kg
